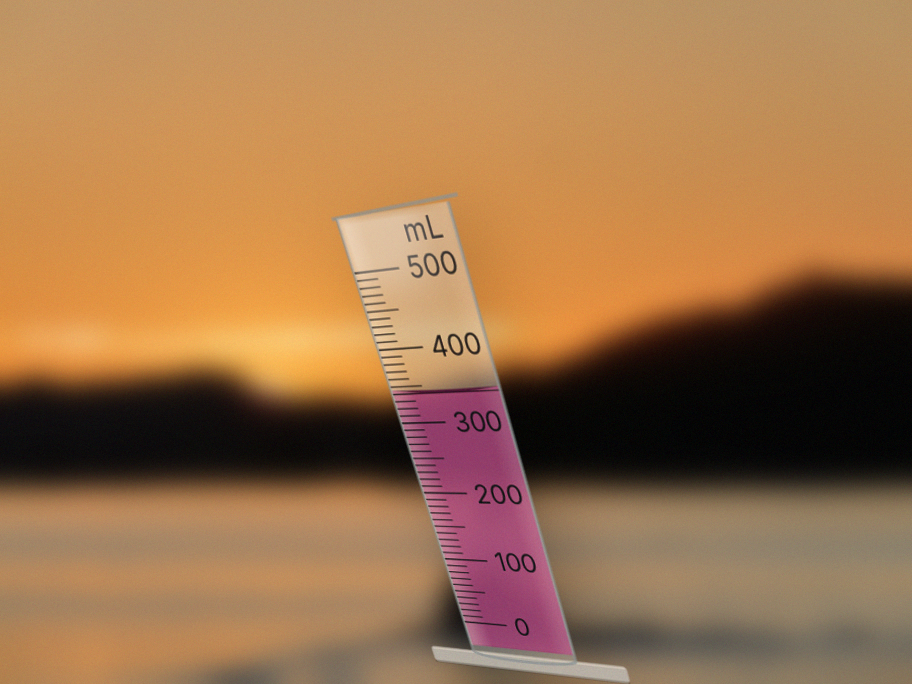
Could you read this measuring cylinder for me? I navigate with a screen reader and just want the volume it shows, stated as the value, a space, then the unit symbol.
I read 340 mL
